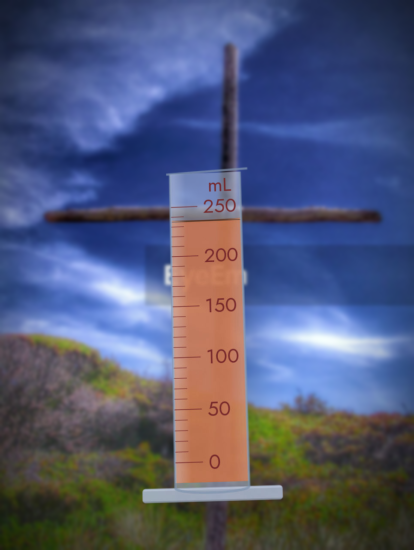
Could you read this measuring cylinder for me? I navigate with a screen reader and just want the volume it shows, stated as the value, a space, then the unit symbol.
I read 235 mL
